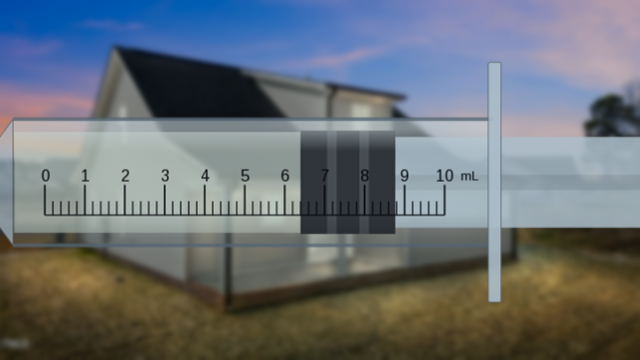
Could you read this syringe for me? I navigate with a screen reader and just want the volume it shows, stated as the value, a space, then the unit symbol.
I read 6.4 mL
